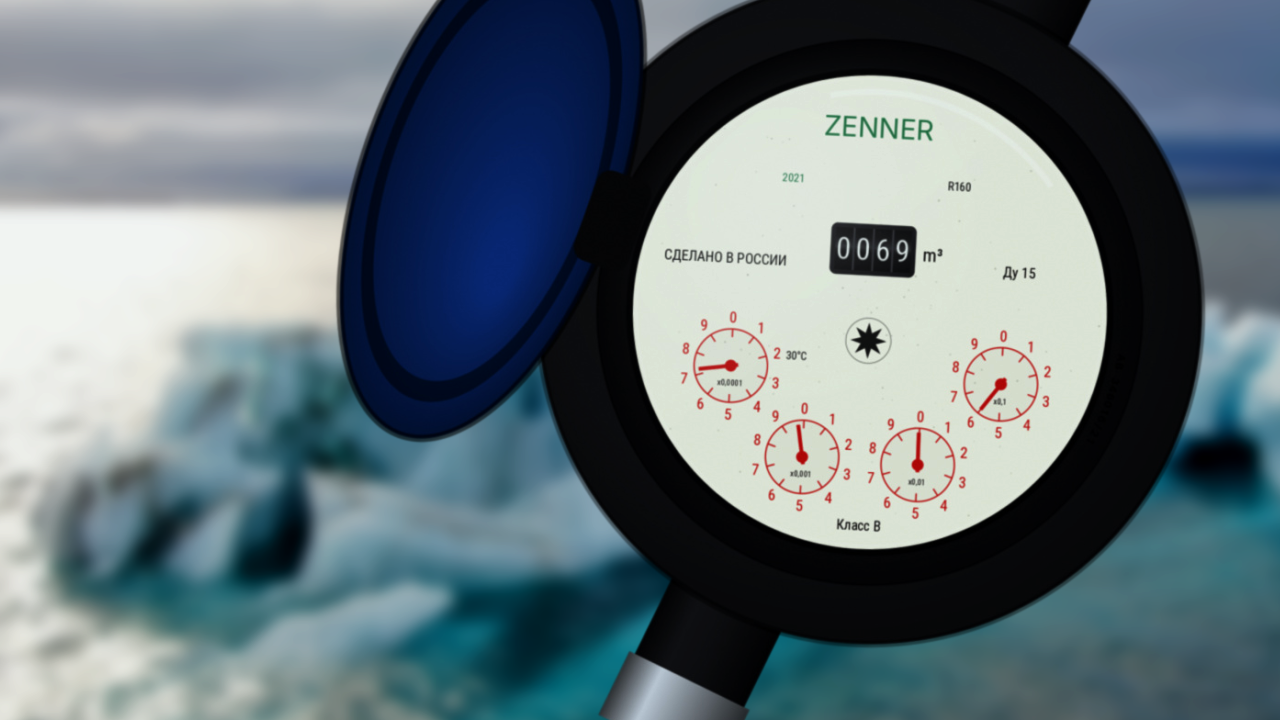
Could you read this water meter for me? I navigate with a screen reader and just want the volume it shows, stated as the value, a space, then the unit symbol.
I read 69.5997 m³
